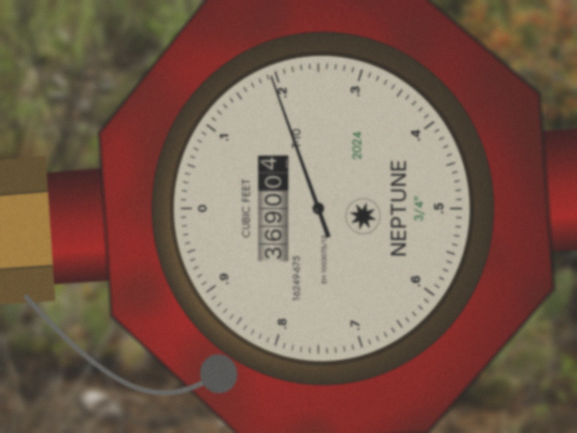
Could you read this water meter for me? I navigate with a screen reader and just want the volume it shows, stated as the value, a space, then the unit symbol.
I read 369004.19 ft³
